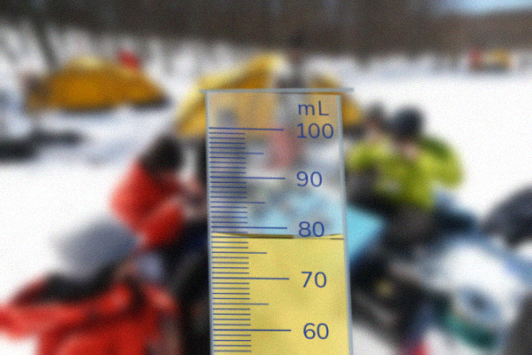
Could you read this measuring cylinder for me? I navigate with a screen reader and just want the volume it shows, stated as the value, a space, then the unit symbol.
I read 78 mL
